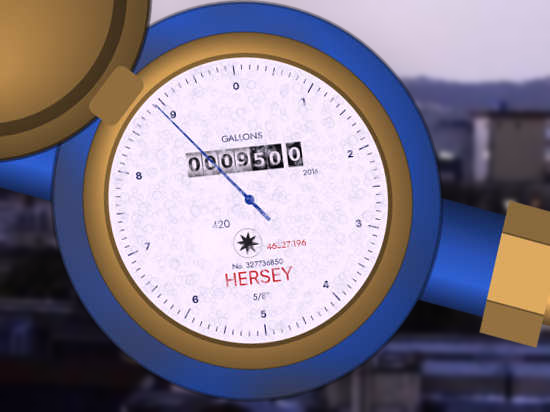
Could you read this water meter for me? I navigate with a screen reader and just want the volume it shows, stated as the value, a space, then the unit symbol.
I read 9498.9 gal
